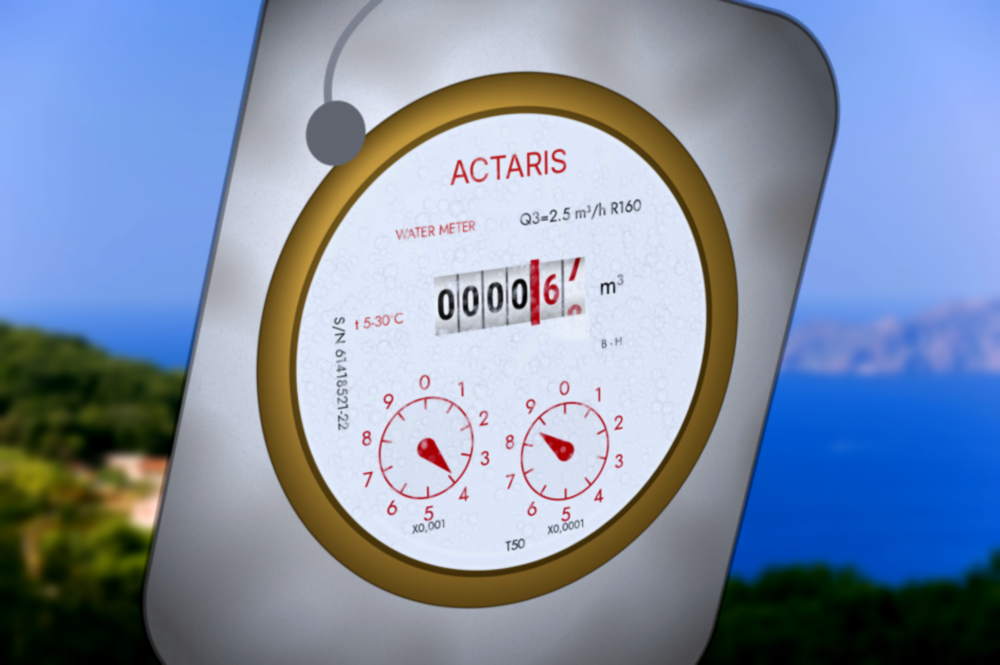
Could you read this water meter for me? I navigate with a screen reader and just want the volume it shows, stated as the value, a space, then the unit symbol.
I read 0.6738 m³
